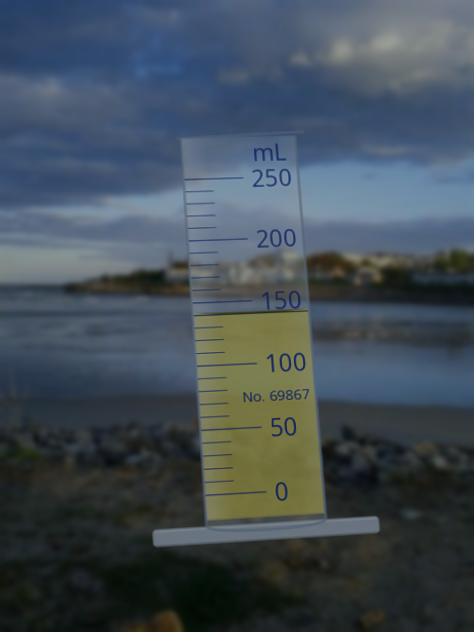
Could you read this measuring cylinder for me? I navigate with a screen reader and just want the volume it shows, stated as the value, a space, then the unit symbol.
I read 140 mL
